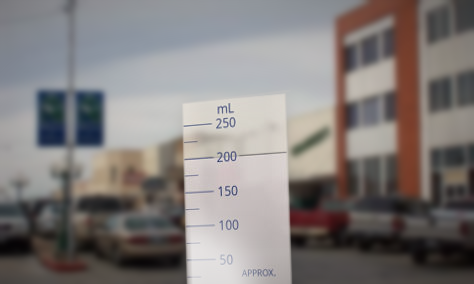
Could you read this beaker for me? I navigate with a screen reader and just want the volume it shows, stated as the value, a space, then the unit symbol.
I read 200 mL
